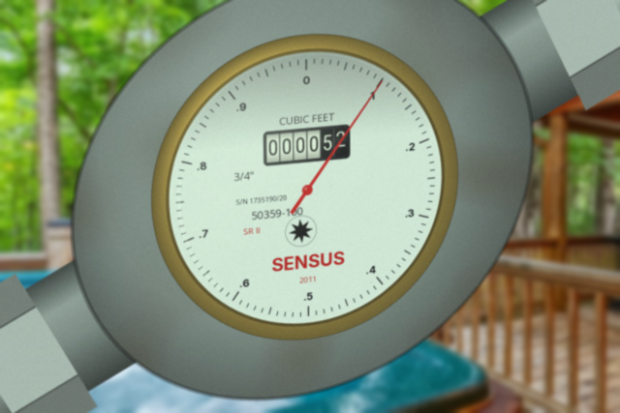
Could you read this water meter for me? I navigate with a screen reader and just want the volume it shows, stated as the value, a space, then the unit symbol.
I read 52.10 ft³
